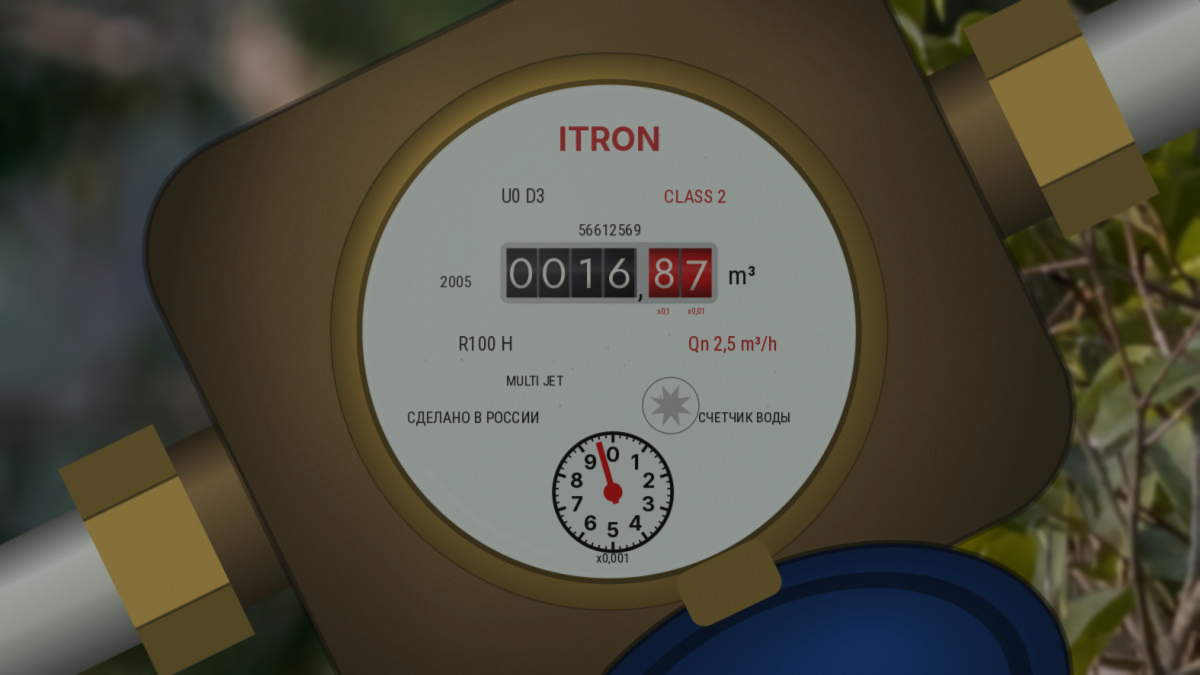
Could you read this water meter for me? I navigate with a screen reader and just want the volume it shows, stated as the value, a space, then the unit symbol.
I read 16.869 m³
